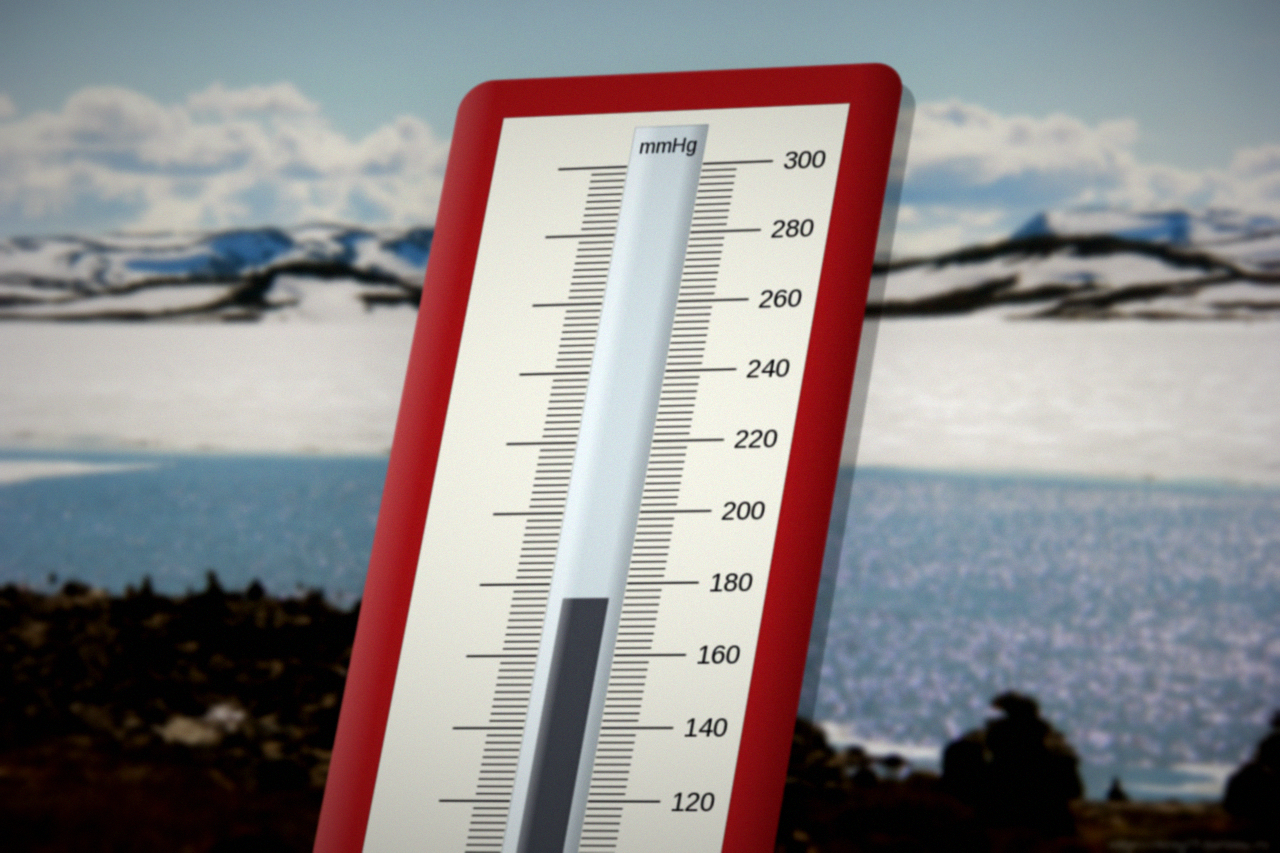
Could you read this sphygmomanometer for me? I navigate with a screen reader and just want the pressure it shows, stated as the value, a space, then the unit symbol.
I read 176 mmHg
